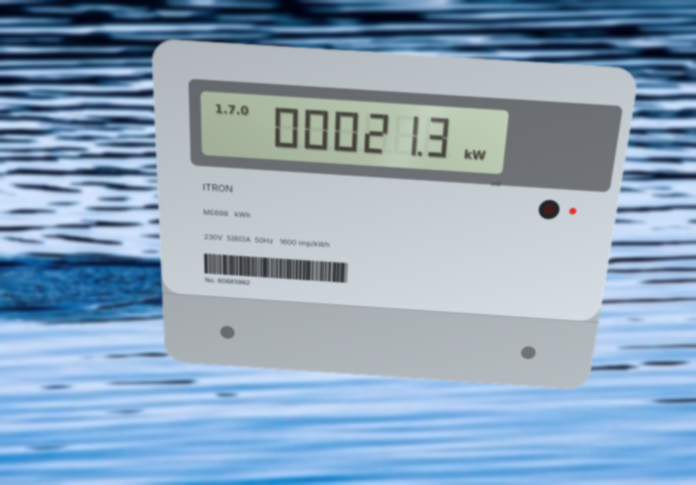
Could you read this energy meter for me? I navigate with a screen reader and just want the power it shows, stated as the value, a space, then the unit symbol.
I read 21.3 kW
